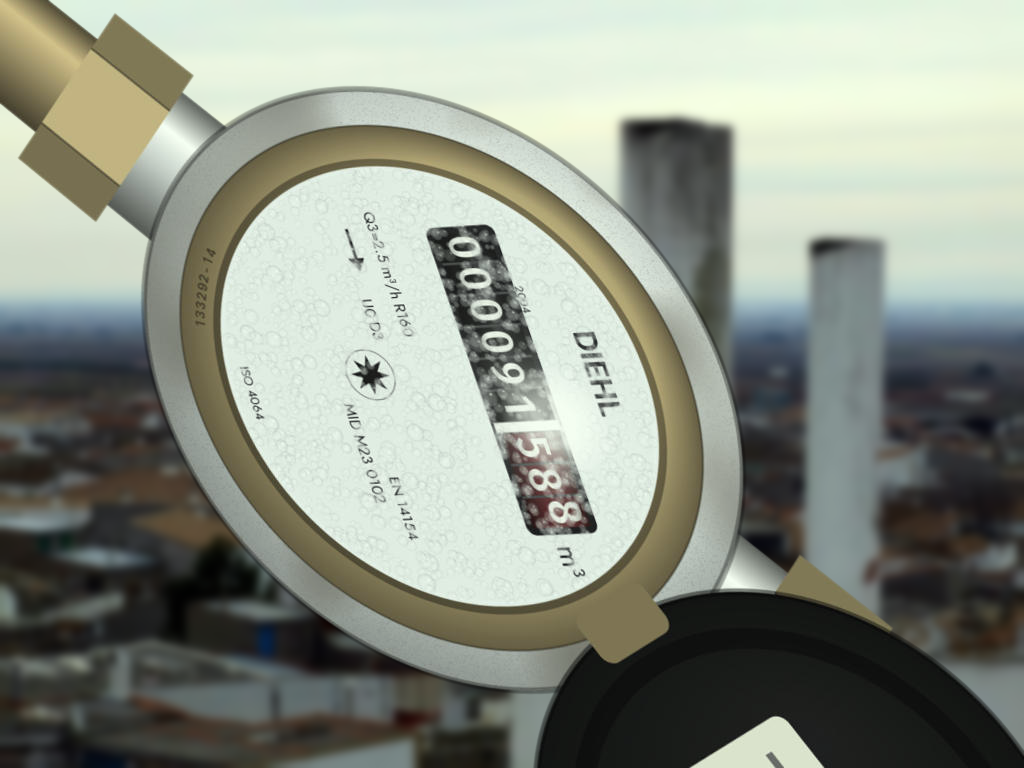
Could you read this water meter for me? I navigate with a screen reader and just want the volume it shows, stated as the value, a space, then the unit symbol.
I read 91.588 m³
